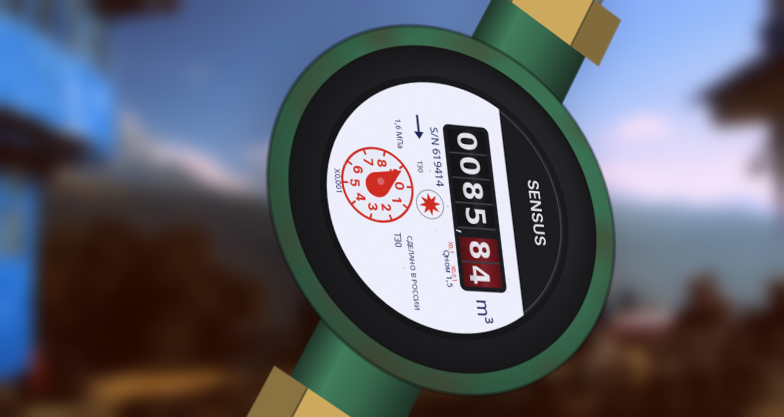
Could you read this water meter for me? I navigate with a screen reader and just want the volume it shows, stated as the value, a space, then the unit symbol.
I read 85.839 m³
